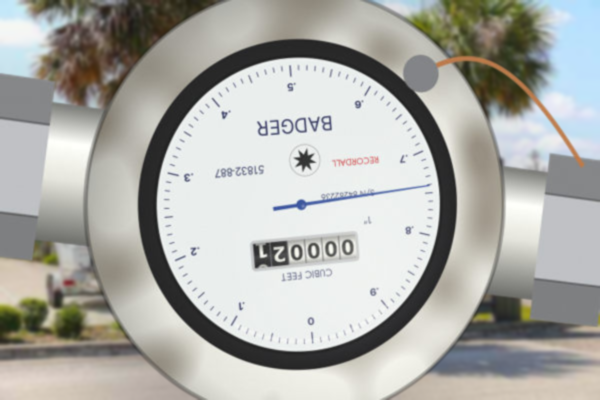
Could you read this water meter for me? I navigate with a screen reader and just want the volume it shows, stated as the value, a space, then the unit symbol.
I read 20.74 ft³
